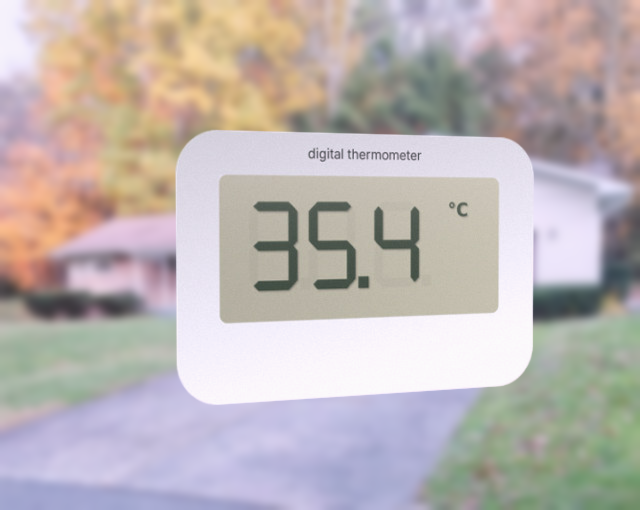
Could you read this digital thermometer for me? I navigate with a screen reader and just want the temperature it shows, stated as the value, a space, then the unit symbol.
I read 35.4 °C
